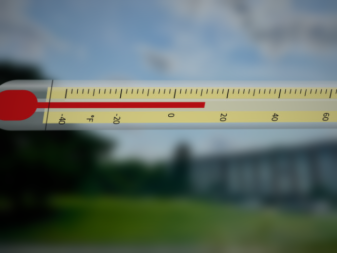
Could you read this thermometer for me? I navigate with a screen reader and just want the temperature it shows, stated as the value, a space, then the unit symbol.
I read 12 °F
